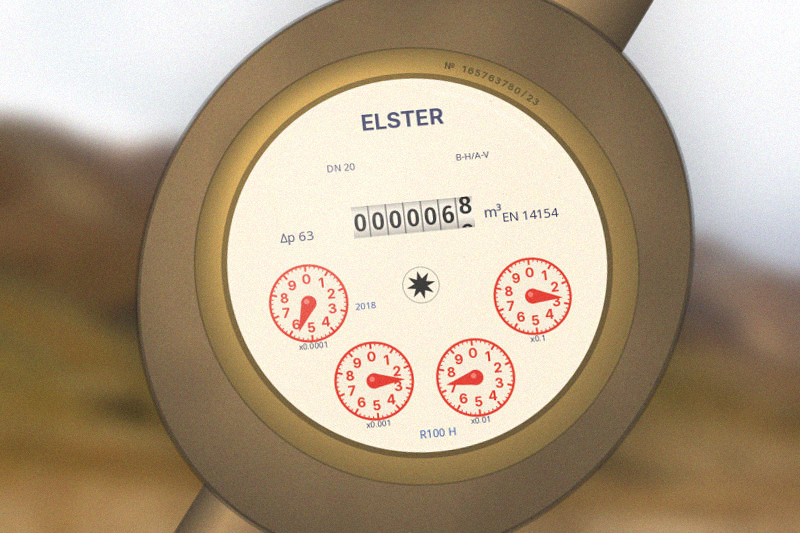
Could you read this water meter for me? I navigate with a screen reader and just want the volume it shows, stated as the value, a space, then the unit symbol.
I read 68.2725 m³
